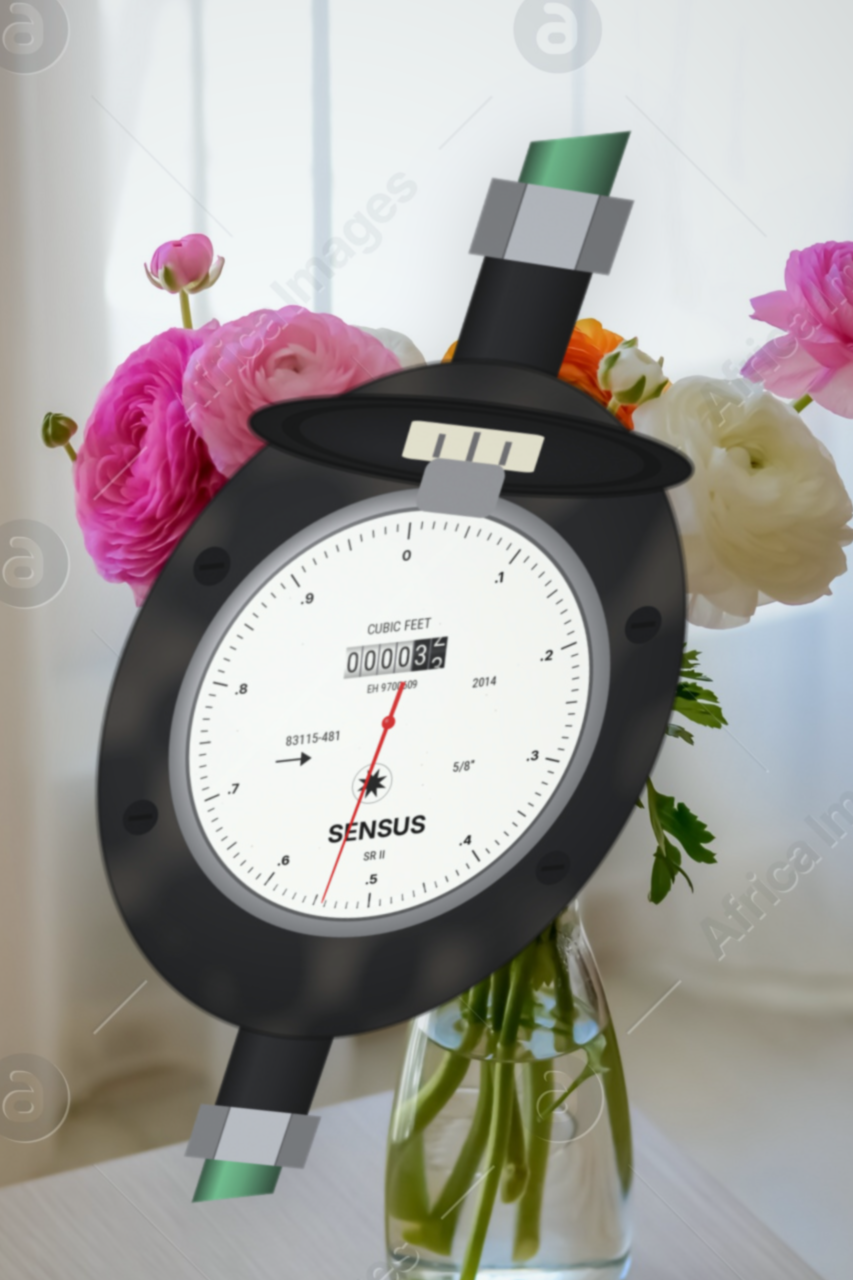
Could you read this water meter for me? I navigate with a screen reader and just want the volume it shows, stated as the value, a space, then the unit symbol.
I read 32.54 ft³
